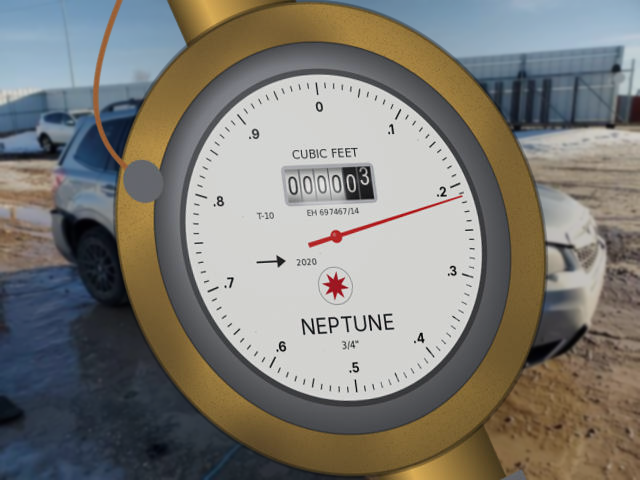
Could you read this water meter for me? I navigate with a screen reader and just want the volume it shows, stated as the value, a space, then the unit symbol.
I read 3.21 ft³
